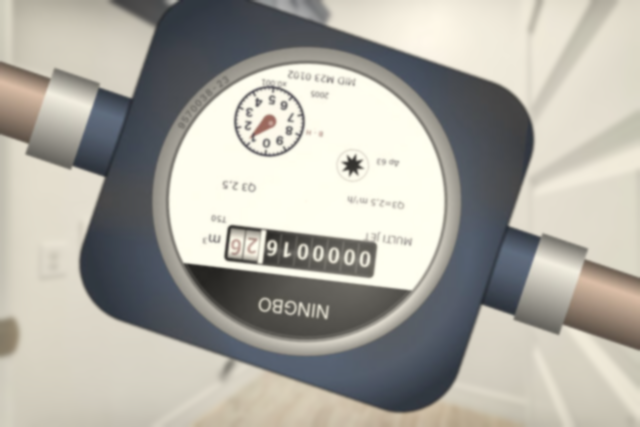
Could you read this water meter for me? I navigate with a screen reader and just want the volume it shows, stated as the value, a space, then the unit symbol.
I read 16.261 m³
